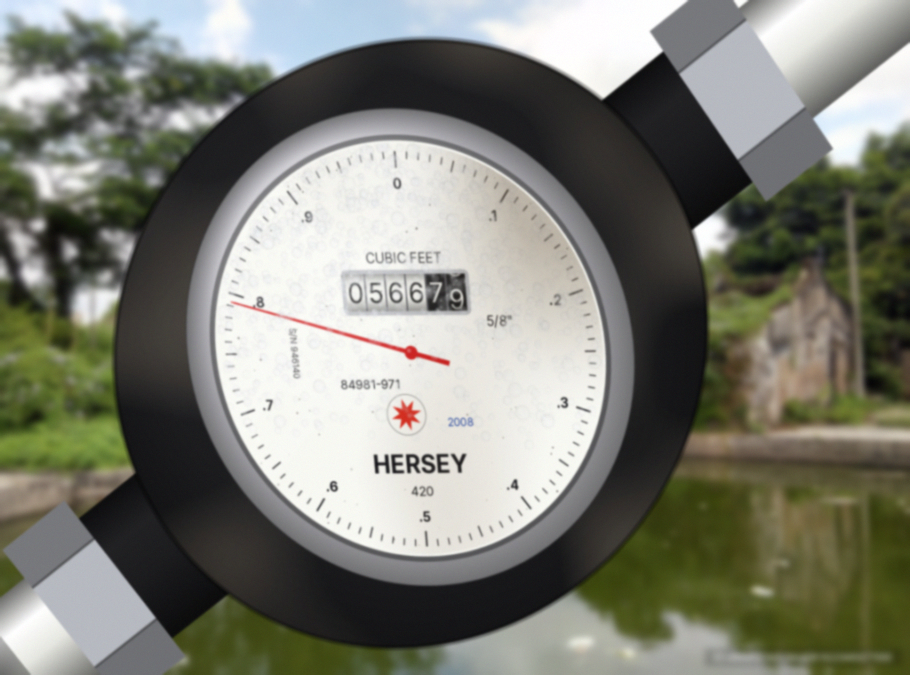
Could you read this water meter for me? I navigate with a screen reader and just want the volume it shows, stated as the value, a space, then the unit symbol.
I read 56678.79 ft³
